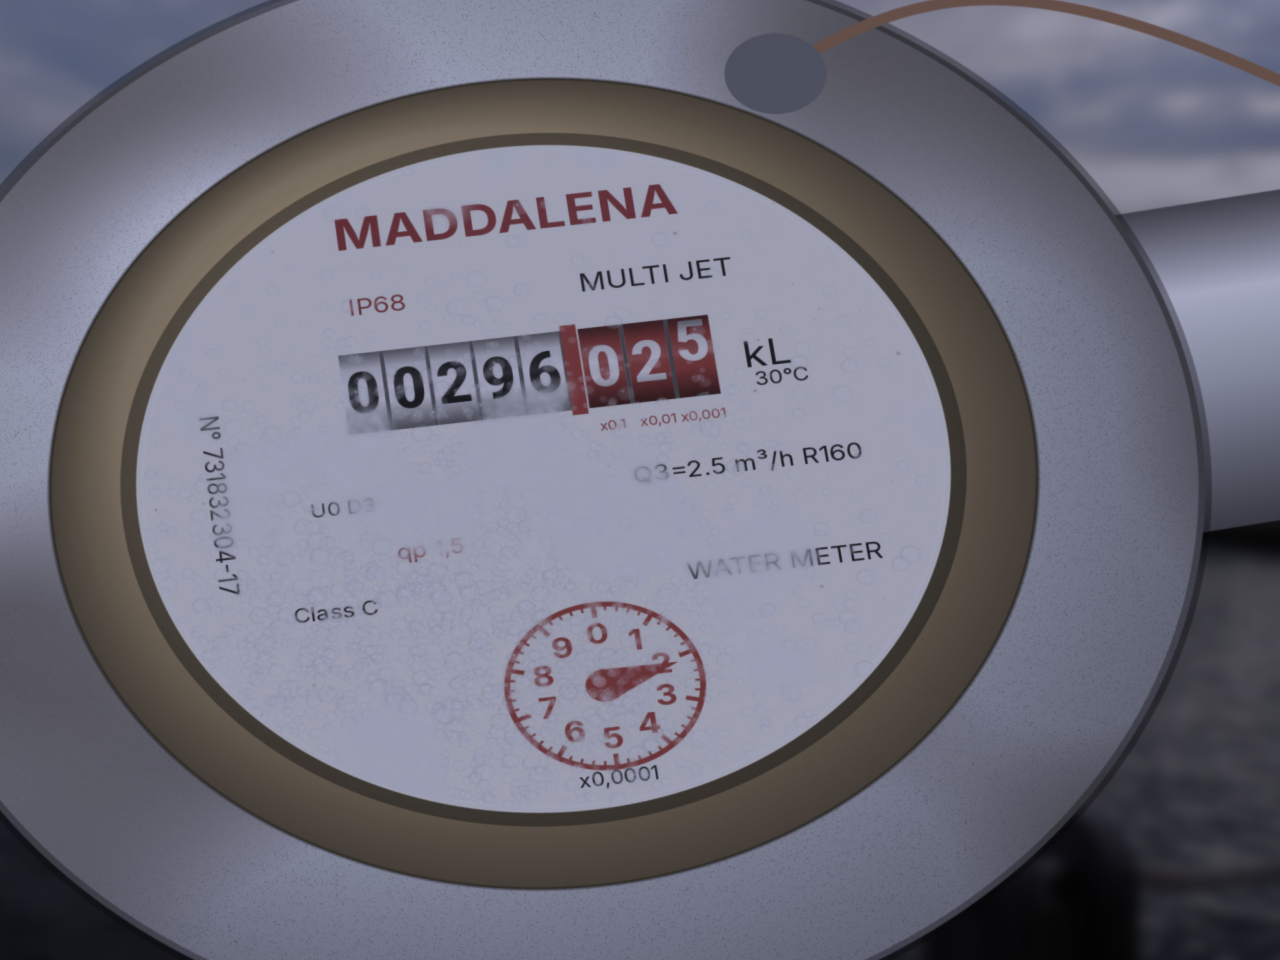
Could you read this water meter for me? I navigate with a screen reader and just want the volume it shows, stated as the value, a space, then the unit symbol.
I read 296.0252 kL
